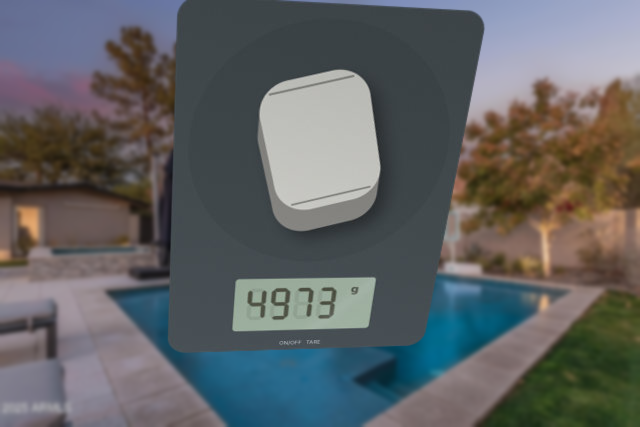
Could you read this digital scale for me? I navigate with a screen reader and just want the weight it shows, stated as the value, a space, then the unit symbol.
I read 4973 g
